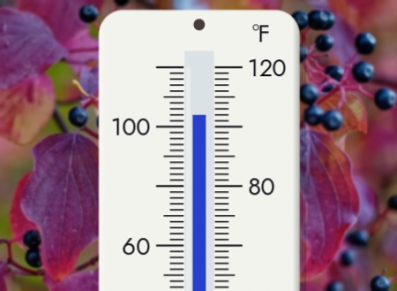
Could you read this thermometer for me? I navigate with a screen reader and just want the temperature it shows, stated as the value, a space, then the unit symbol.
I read 104 °F
